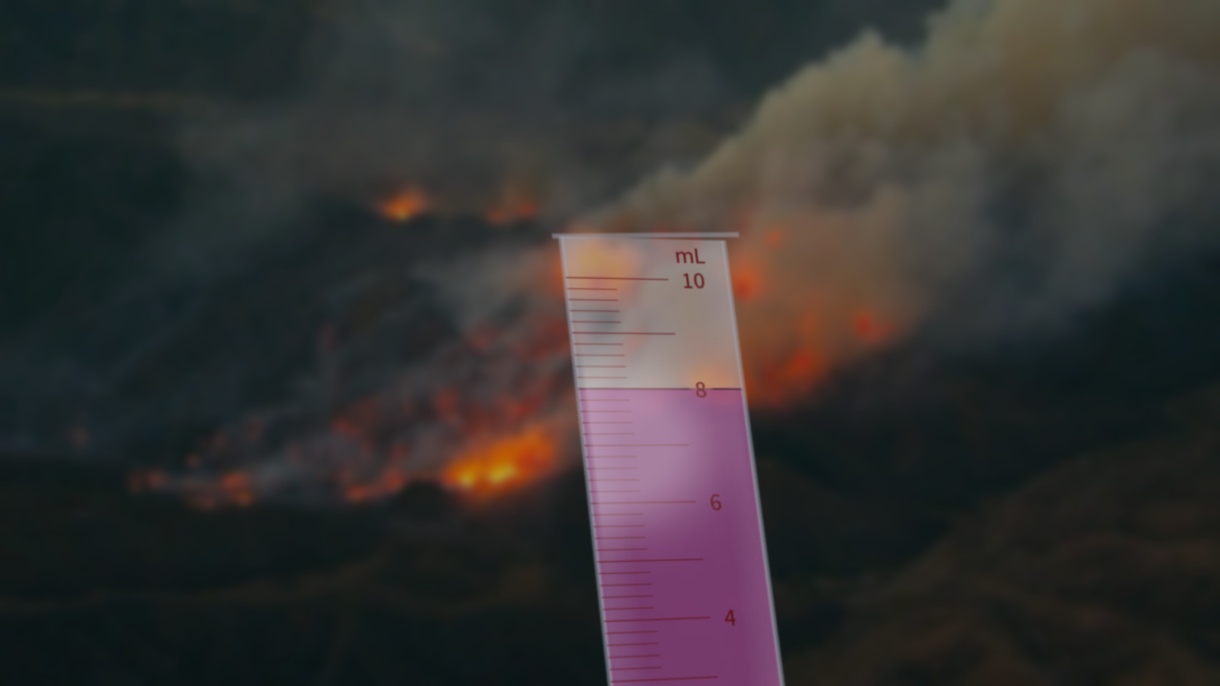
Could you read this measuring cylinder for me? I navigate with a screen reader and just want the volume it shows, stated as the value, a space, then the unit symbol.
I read 8 mL
